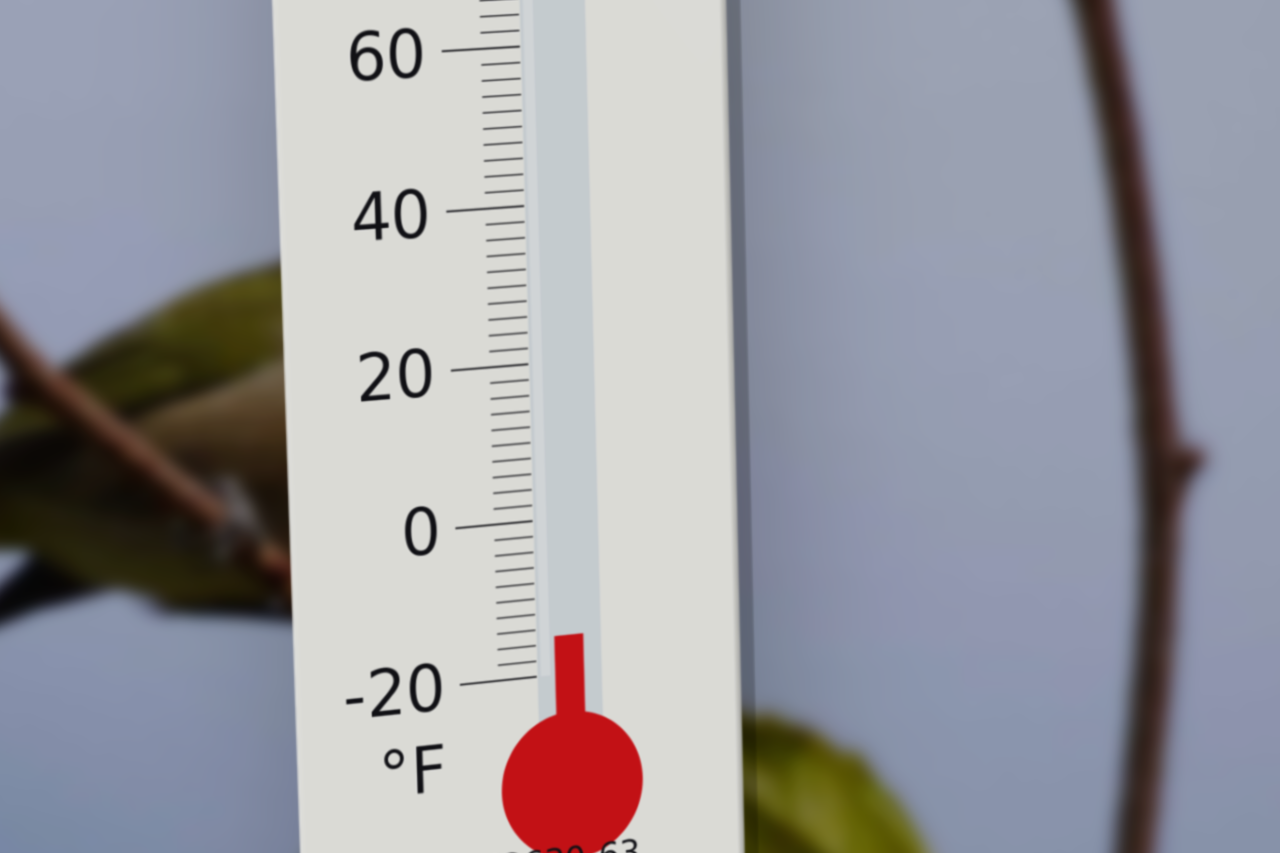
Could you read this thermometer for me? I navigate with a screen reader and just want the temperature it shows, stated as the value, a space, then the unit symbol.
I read -15 °F
